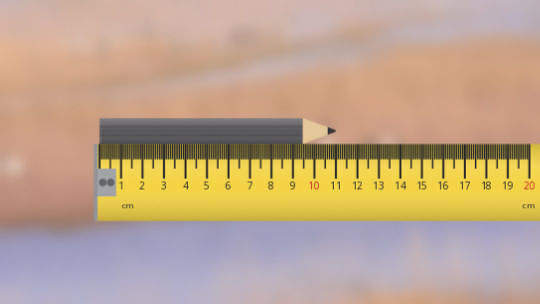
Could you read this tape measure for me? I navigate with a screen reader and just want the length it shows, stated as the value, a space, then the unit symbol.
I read 11 cm
